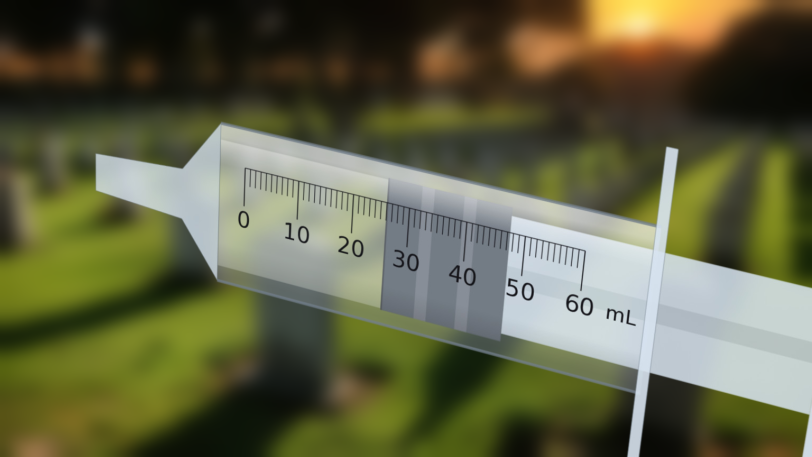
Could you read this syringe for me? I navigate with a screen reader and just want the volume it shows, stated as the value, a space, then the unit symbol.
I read 26 mL
